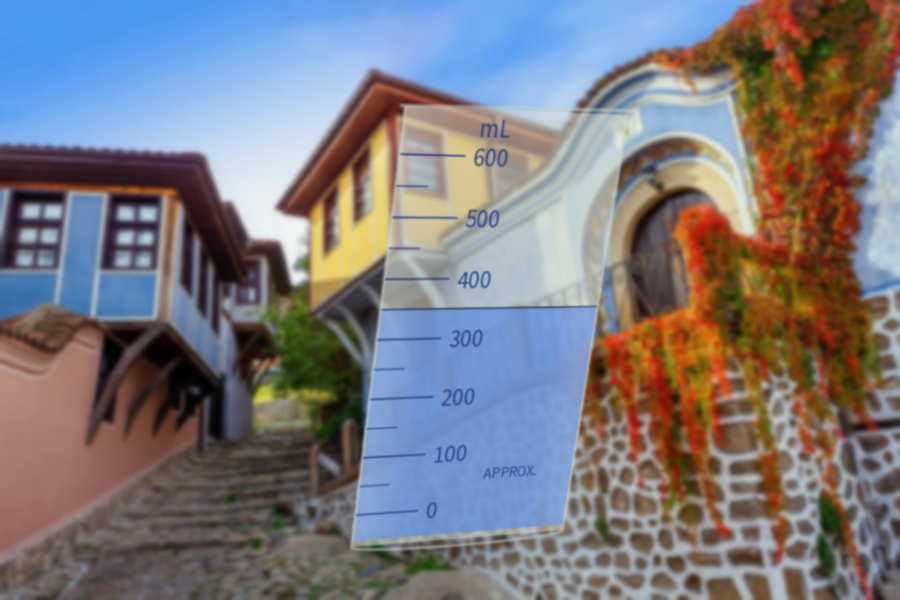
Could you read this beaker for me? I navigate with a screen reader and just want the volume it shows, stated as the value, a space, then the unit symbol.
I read 350 mL
